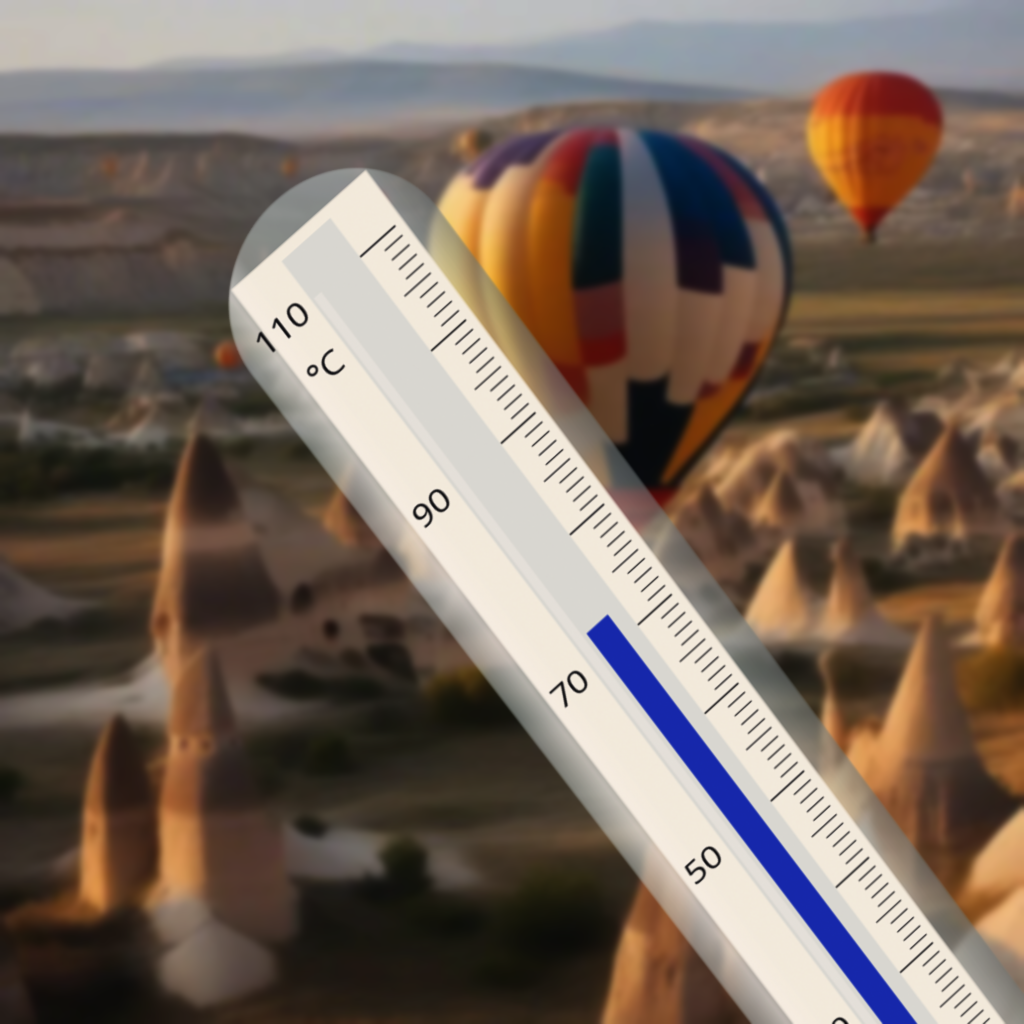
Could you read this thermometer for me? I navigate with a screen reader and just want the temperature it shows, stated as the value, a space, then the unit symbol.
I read 72.5 °C
